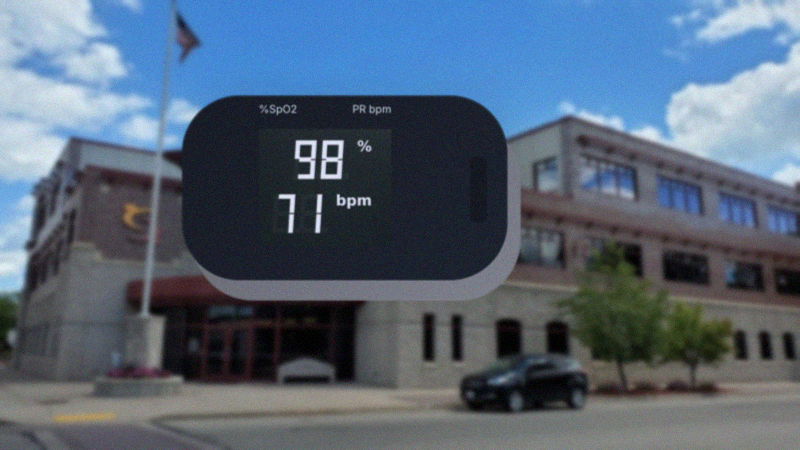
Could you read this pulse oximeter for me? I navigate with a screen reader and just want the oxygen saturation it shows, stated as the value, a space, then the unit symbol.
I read 98 %
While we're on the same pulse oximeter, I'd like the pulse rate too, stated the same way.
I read 71 bpm
